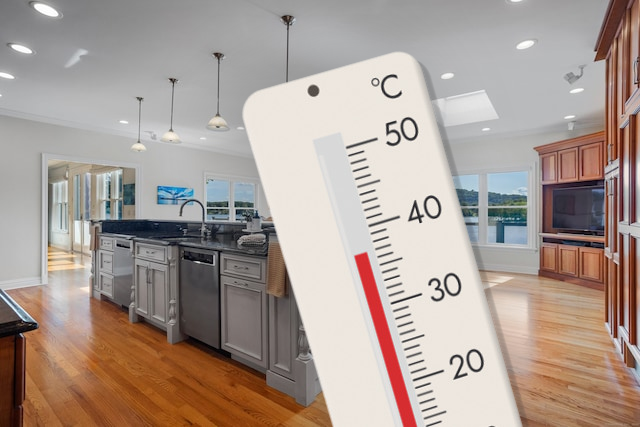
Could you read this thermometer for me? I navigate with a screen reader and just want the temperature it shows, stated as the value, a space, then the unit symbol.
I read 37 °C
